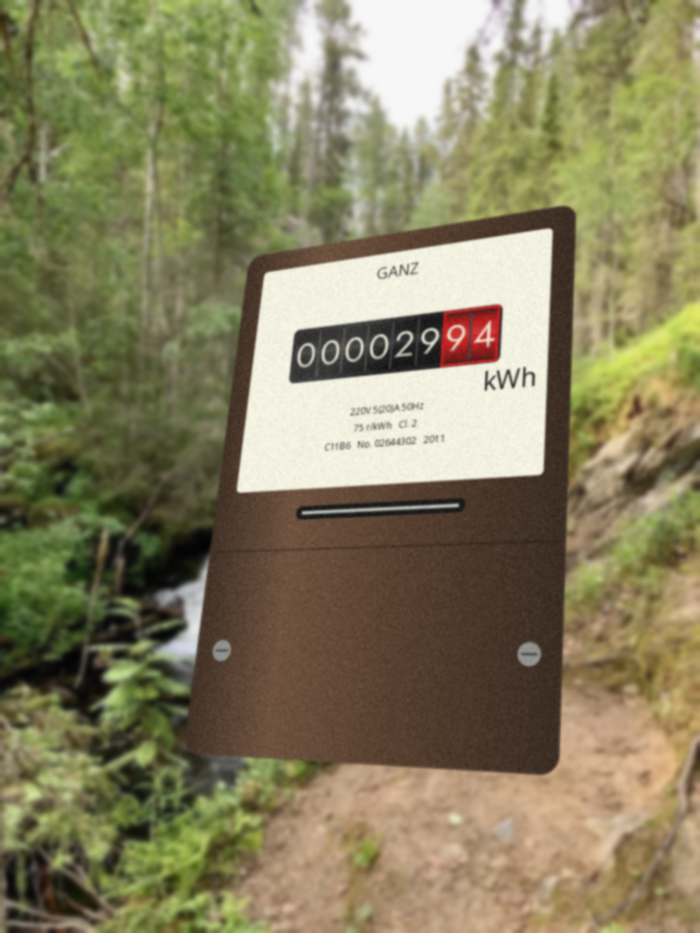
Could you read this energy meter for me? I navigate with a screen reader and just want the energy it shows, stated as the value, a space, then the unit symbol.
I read 29.94 kWh
